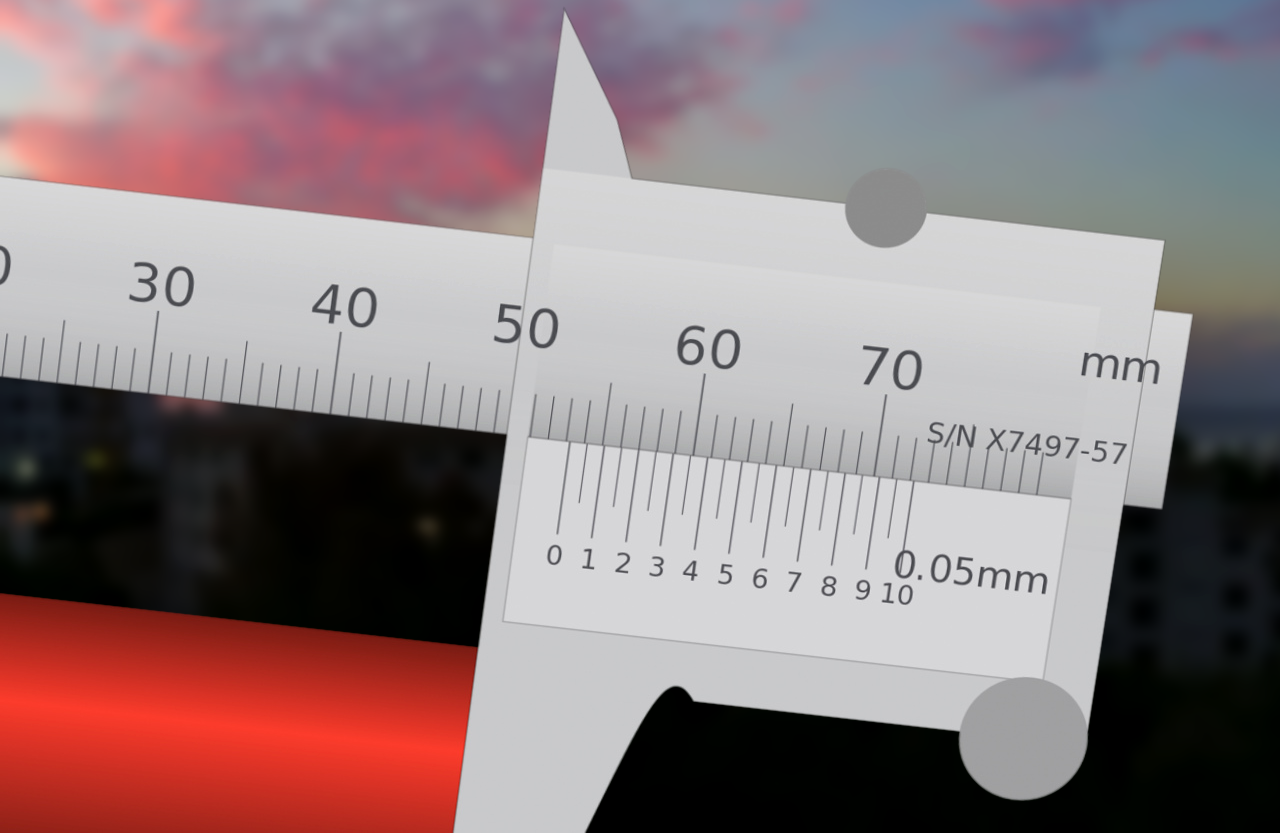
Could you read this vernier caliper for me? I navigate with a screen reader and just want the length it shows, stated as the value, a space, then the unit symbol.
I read 53.2 mm
